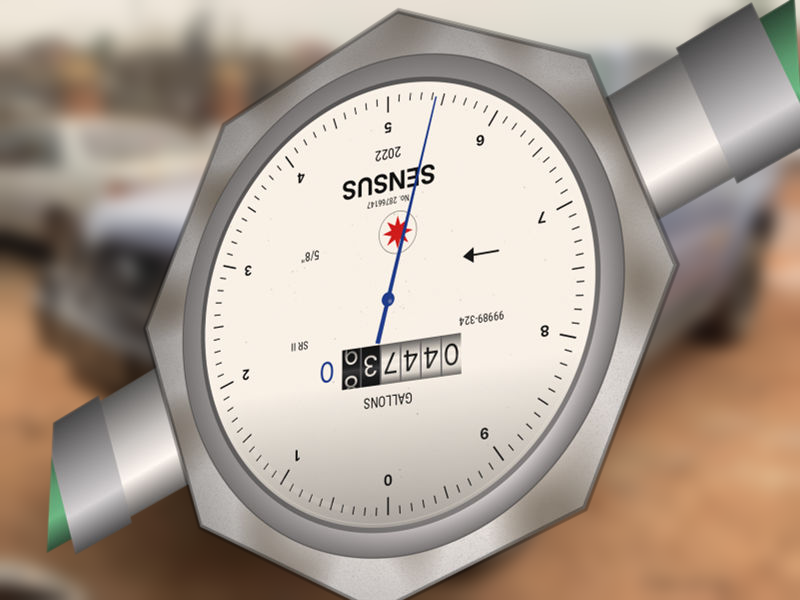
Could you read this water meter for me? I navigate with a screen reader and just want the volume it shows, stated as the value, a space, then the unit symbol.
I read 447385.4 gal
